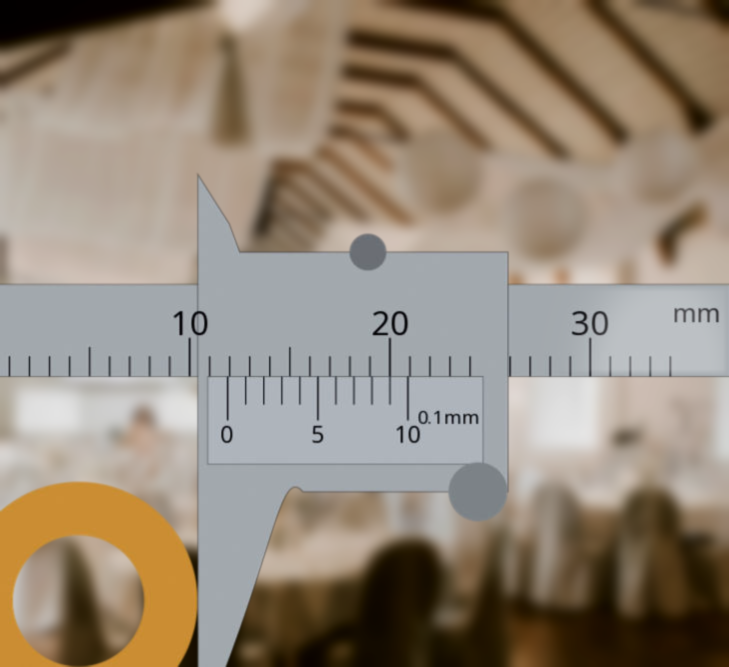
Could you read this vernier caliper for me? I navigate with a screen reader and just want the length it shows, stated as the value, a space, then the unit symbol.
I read 11.9 mm
